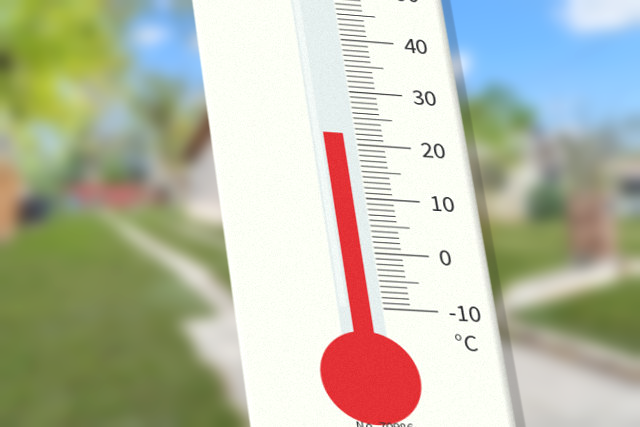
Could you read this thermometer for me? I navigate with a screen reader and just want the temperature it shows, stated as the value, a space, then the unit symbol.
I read 22 °C
